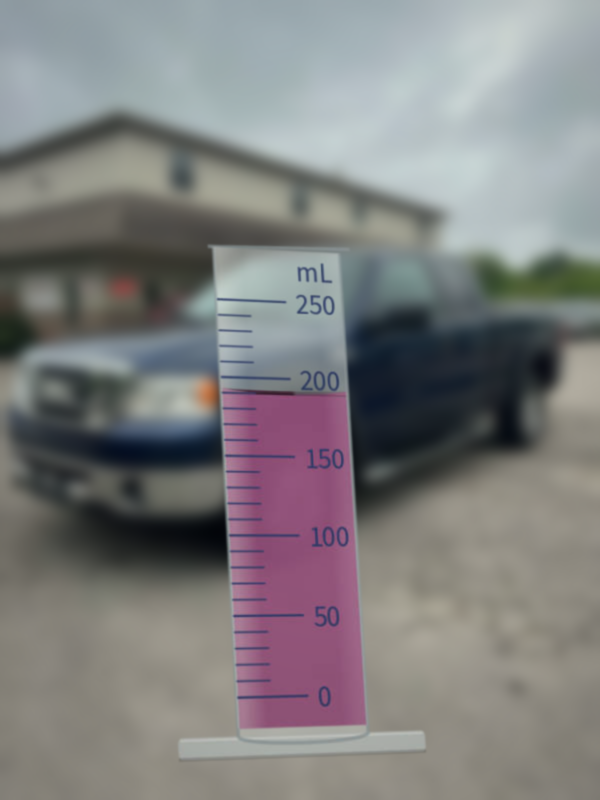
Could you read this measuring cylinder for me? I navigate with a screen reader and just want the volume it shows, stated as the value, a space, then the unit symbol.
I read 190 mL
